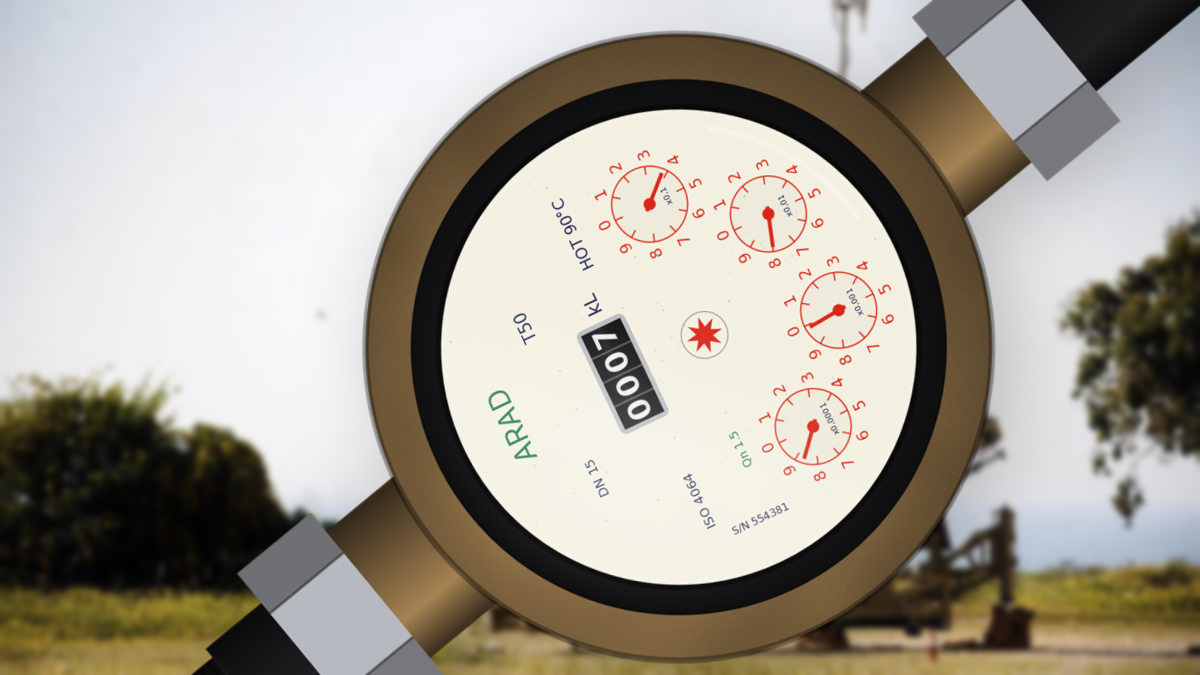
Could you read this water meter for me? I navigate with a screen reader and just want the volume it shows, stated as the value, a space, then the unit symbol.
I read 7.3798 kL
